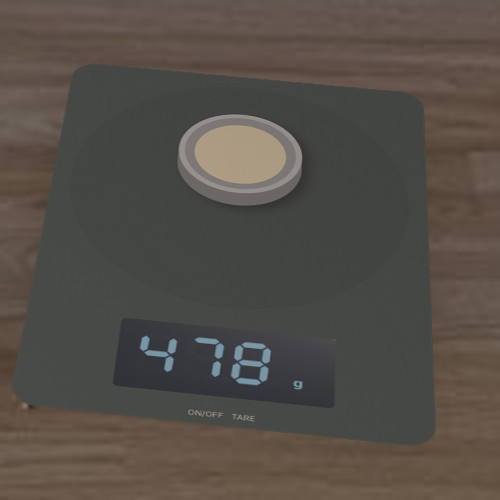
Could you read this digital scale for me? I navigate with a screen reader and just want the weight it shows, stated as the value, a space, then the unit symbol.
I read 478 g
